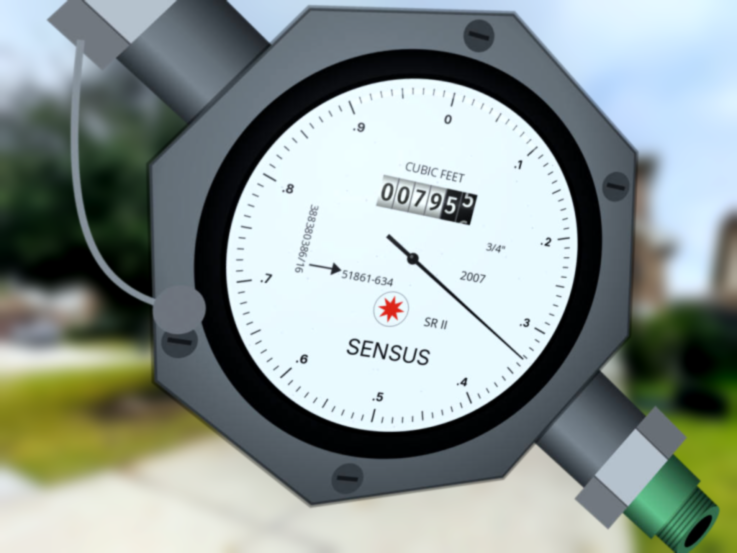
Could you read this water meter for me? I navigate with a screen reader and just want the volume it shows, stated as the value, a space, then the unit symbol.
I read 7955.33 ft³
